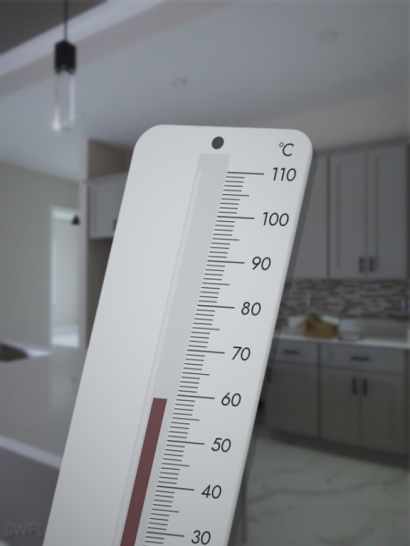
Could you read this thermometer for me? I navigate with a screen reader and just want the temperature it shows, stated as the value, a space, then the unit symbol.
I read 59 °C
